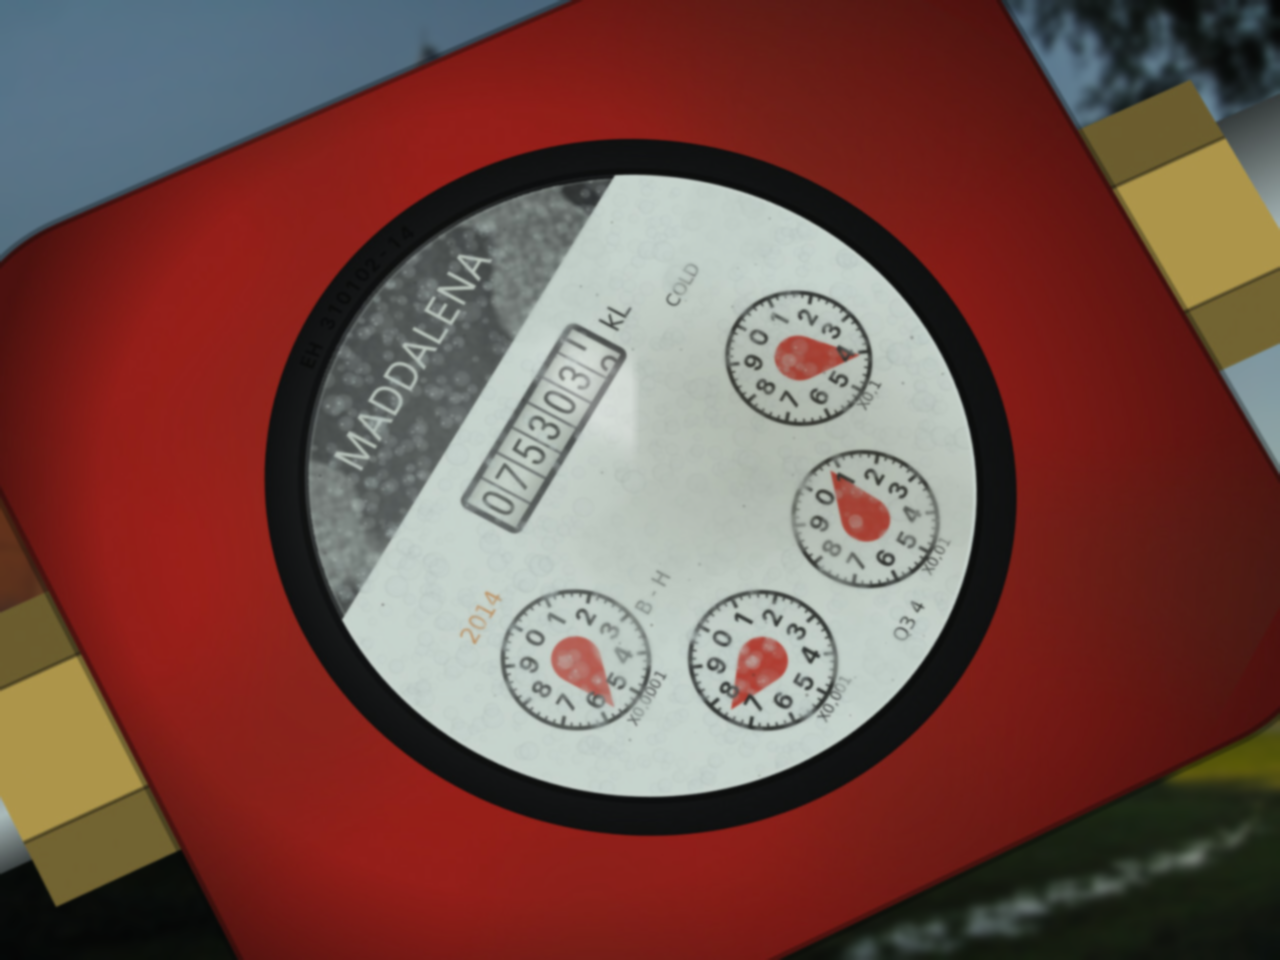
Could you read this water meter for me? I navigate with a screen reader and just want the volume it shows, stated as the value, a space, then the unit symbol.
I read 753031.4075 kL
